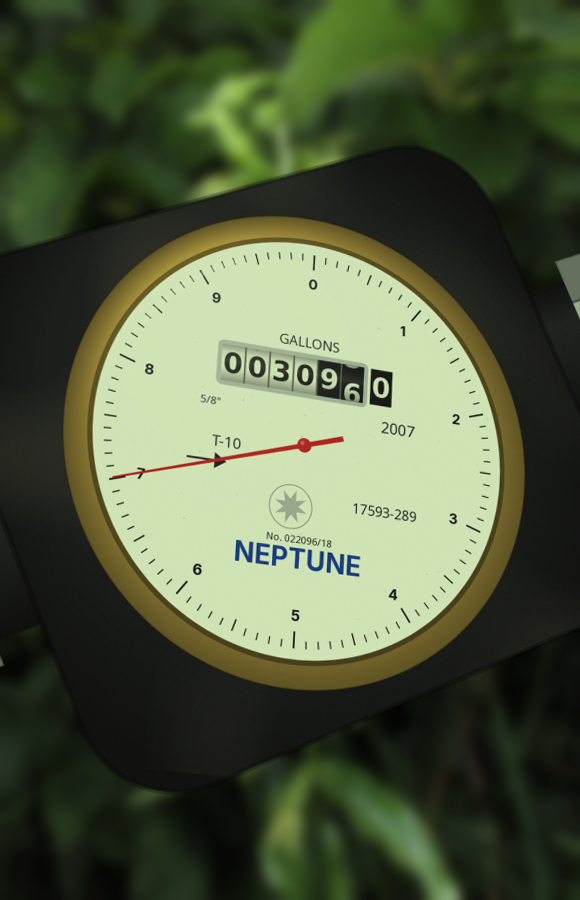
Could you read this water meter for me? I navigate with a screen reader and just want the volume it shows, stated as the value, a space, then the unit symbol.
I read 30957.0 gal
